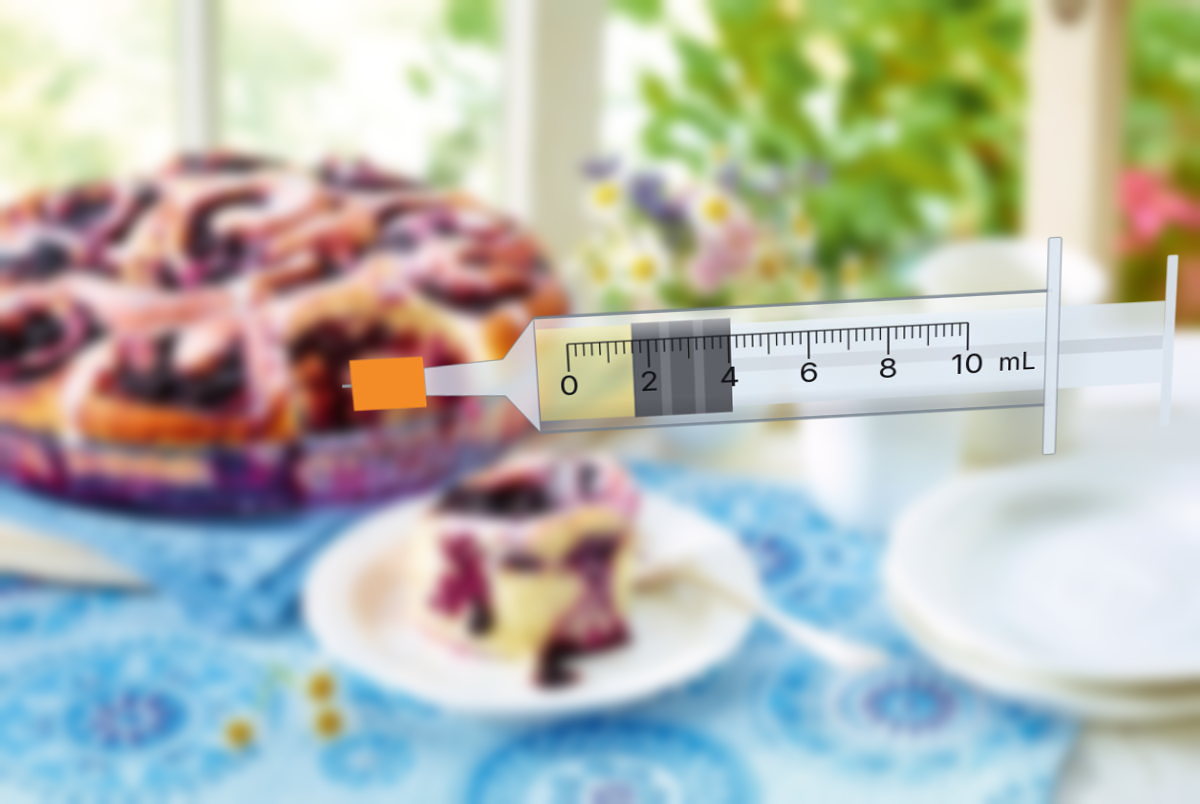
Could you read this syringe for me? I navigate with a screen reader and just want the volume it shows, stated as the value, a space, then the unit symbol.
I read 1.6 mL
